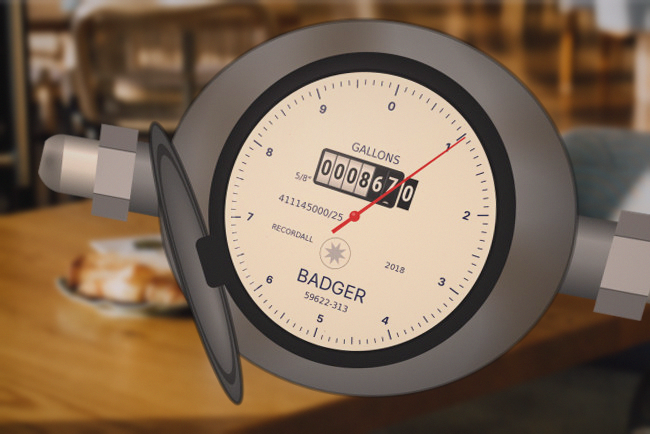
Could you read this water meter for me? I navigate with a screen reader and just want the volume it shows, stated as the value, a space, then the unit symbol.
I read 8671.0 gal
